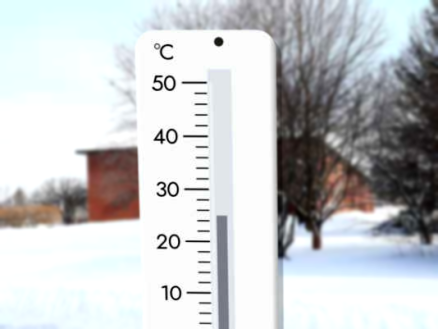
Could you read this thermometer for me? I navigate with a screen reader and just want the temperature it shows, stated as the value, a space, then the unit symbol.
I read 25 °C
